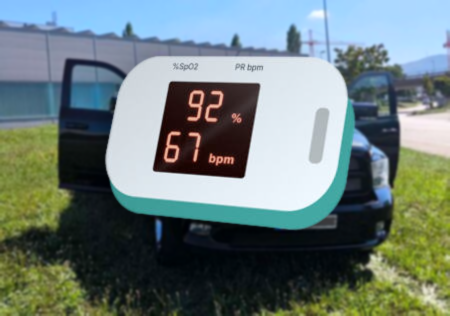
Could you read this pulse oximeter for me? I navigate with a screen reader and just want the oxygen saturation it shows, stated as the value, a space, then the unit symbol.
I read 92 %
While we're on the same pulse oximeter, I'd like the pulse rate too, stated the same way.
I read 67 bpm
